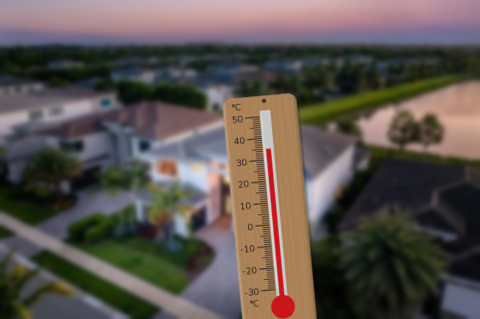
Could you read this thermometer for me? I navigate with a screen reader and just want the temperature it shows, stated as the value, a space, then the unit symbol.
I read 35 °C
